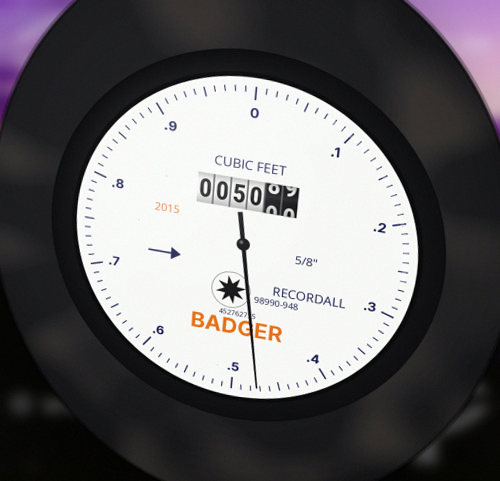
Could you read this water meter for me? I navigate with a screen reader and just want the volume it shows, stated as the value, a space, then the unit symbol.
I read 5089.47 ft³
